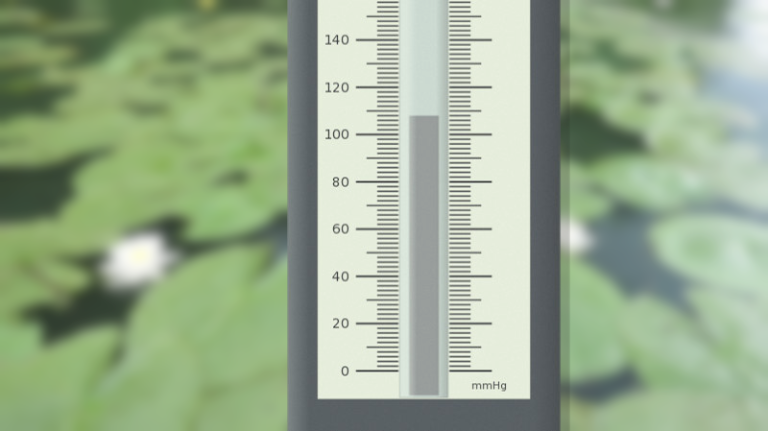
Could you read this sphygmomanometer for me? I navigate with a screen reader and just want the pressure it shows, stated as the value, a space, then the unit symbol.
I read 108 mmHg
